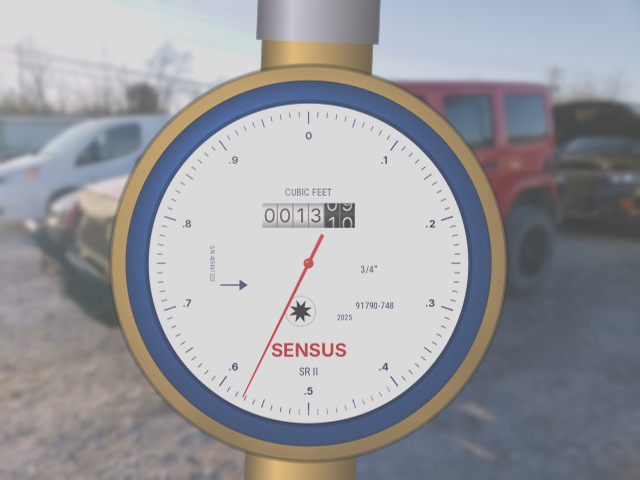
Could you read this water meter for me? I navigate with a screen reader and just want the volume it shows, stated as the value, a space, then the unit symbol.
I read 1309.57 ft³
